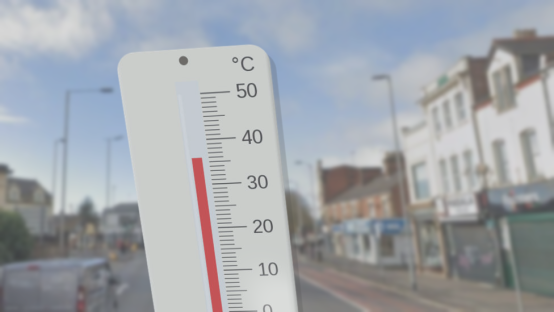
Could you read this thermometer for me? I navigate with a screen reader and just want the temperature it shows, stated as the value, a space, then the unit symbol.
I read 36 °C
